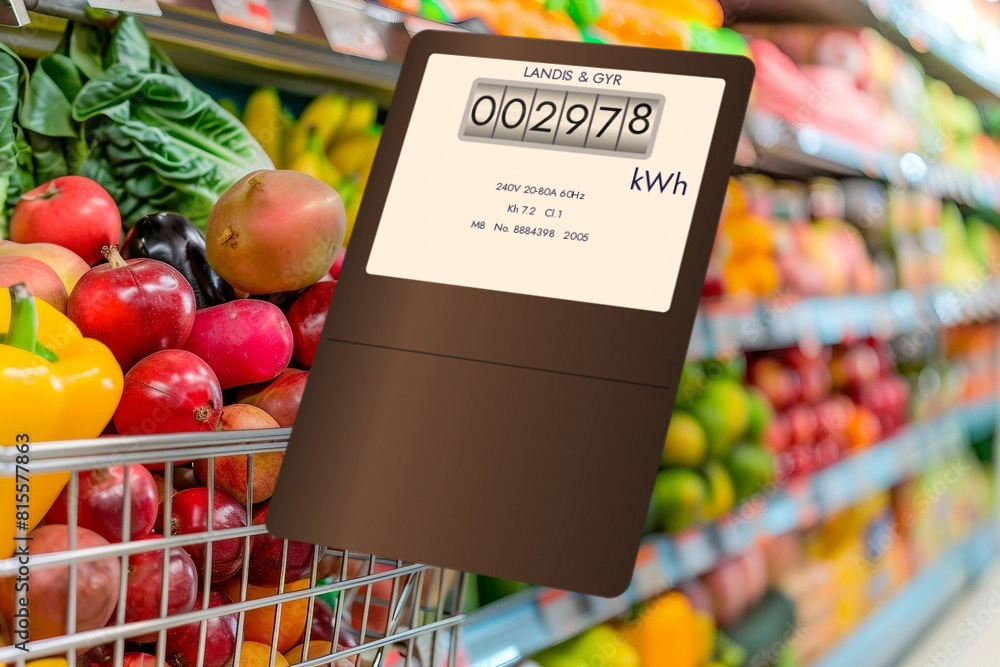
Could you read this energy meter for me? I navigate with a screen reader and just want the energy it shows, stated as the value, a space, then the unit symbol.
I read 2978 kWh
